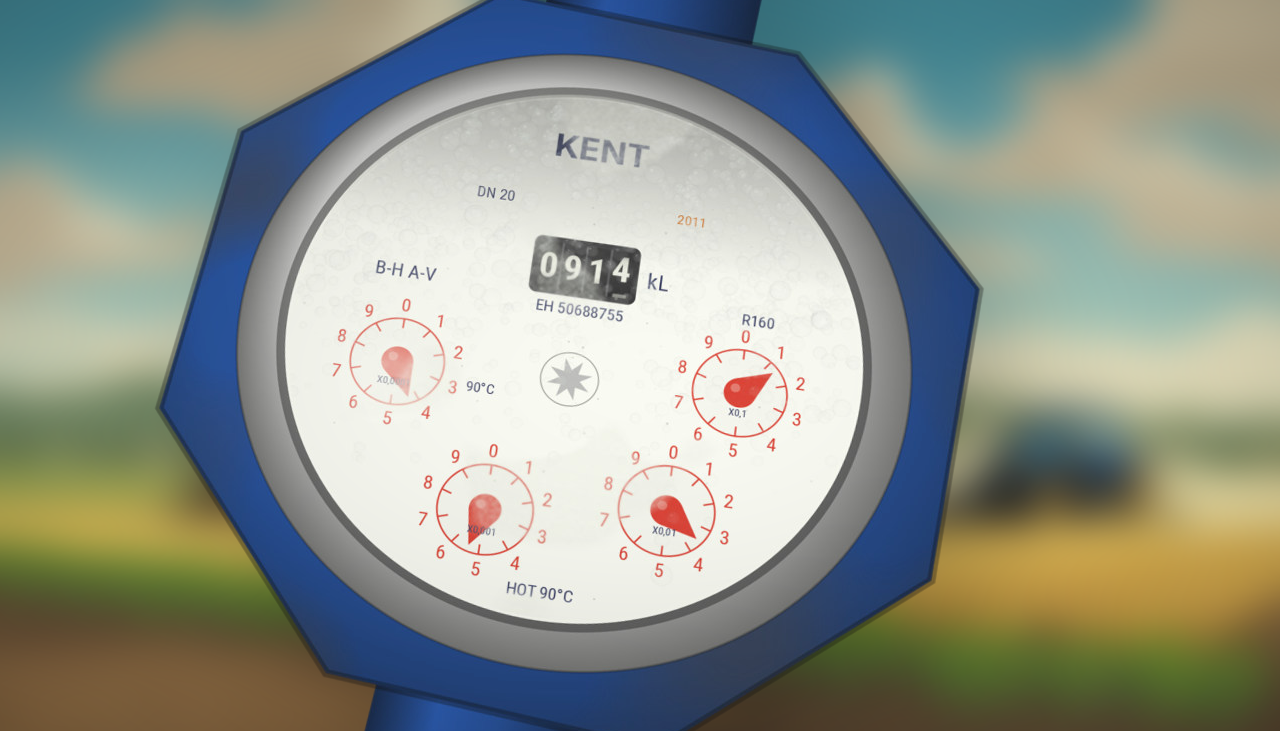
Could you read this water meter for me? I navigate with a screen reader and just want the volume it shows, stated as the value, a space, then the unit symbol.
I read 914.1354 kL
